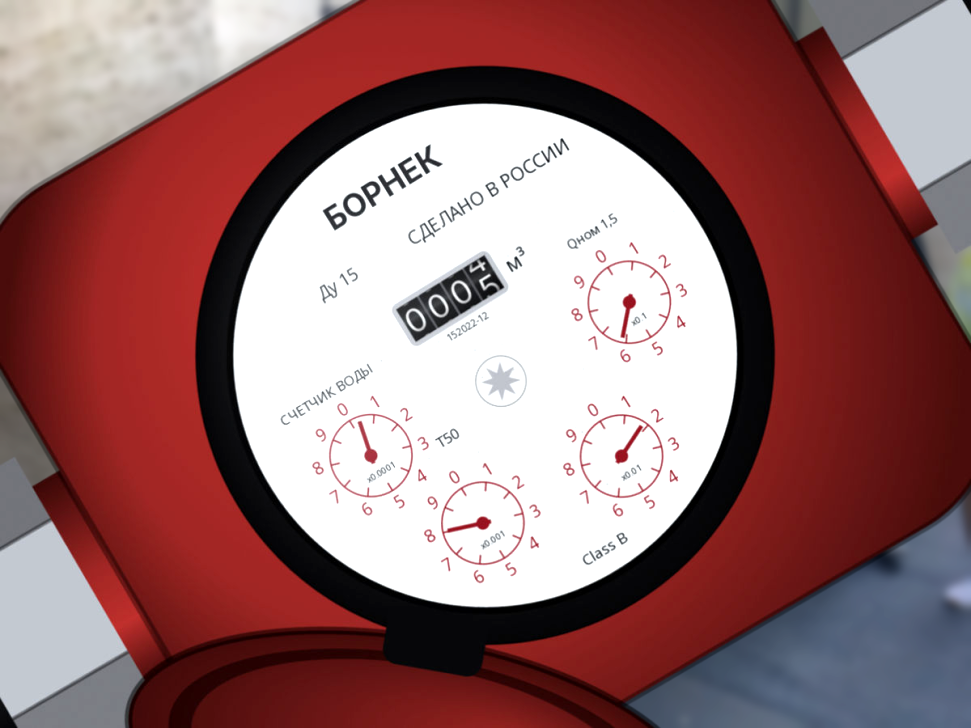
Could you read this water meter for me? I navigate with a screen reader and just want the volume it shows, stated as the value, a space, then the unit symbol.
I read 4.6180 m³
